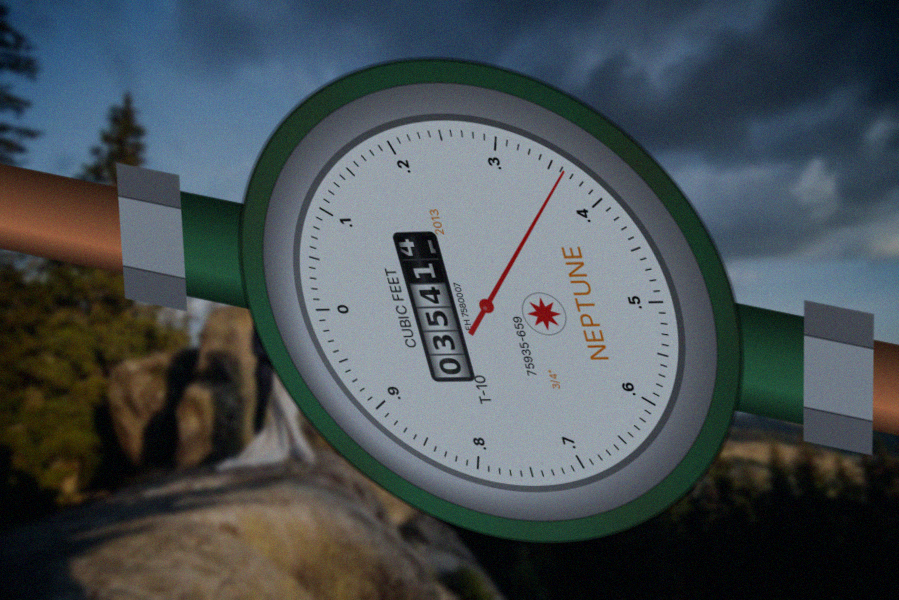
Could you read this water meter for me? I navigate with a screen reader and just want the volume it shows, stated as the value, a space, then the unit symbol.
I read 35414.36 ft³
